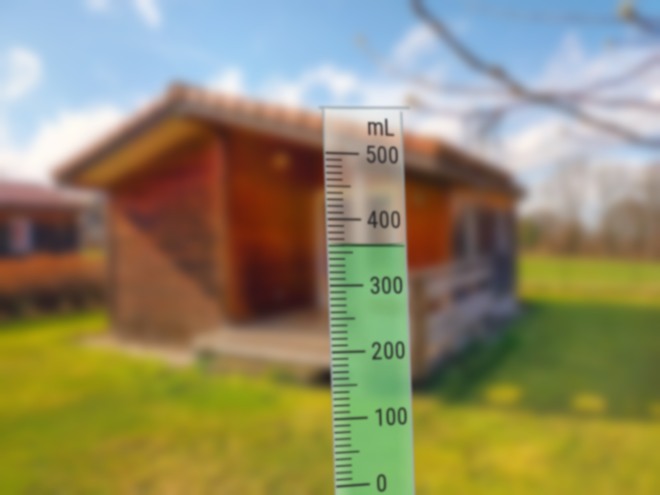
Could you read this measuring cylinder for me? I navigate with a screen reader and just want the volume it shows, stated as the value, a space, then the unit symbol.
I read 360 mL
